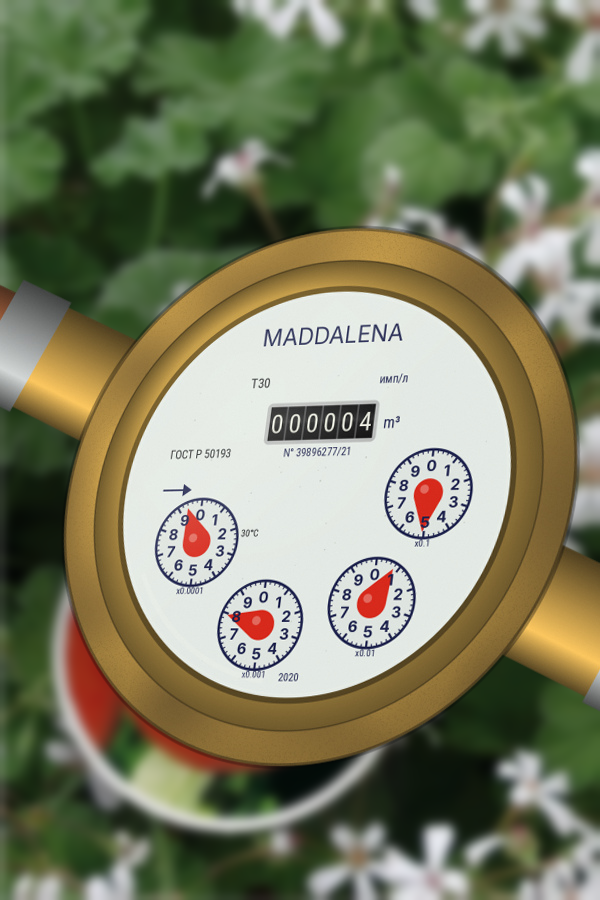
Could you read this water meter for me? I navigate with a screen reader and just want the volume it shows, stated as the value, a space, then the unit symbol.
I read 4.5079 m³
